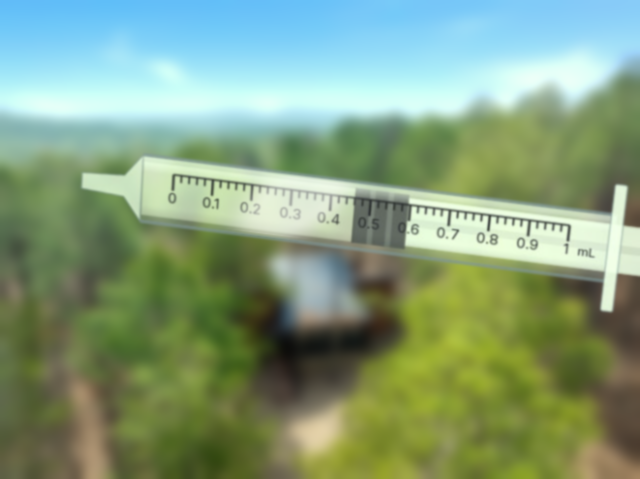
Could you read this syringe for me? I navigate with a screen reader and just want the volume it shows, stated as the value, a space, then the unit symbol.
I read 0.46 mL
